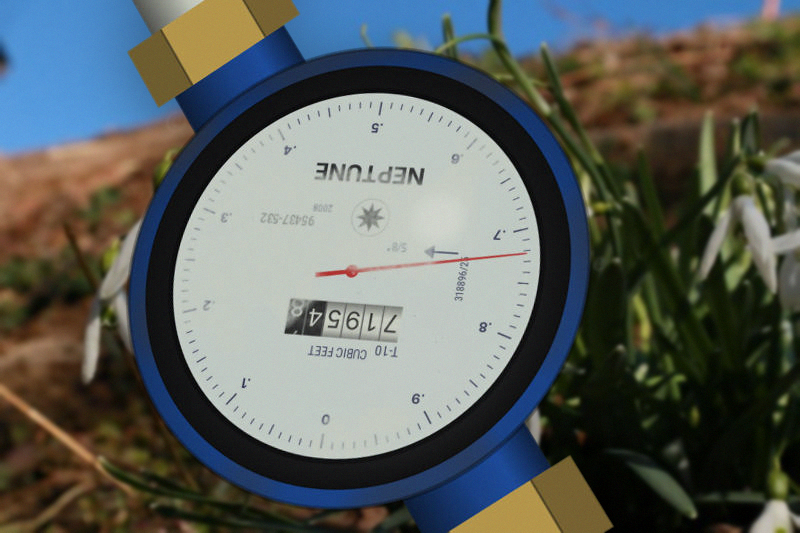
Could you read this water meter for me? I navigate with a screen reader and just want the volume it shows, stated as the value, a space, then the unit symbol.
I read 719547.72 ft³
